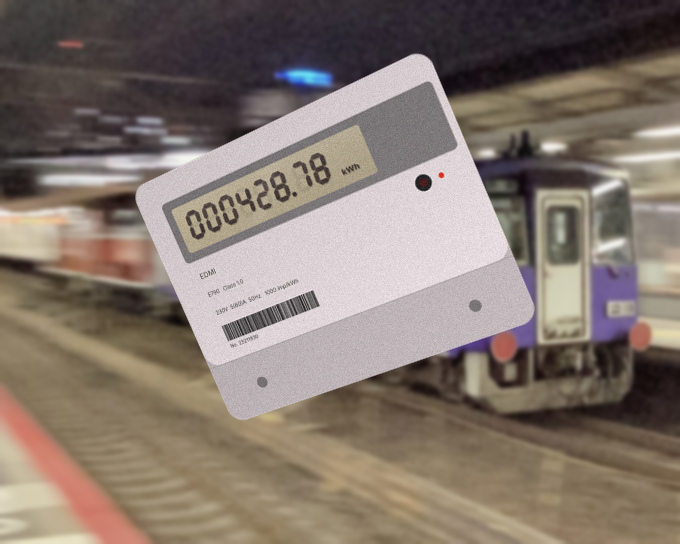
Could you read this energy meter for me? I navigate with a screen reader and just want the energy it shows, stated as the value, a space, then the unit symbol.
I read 428.78 kWh
